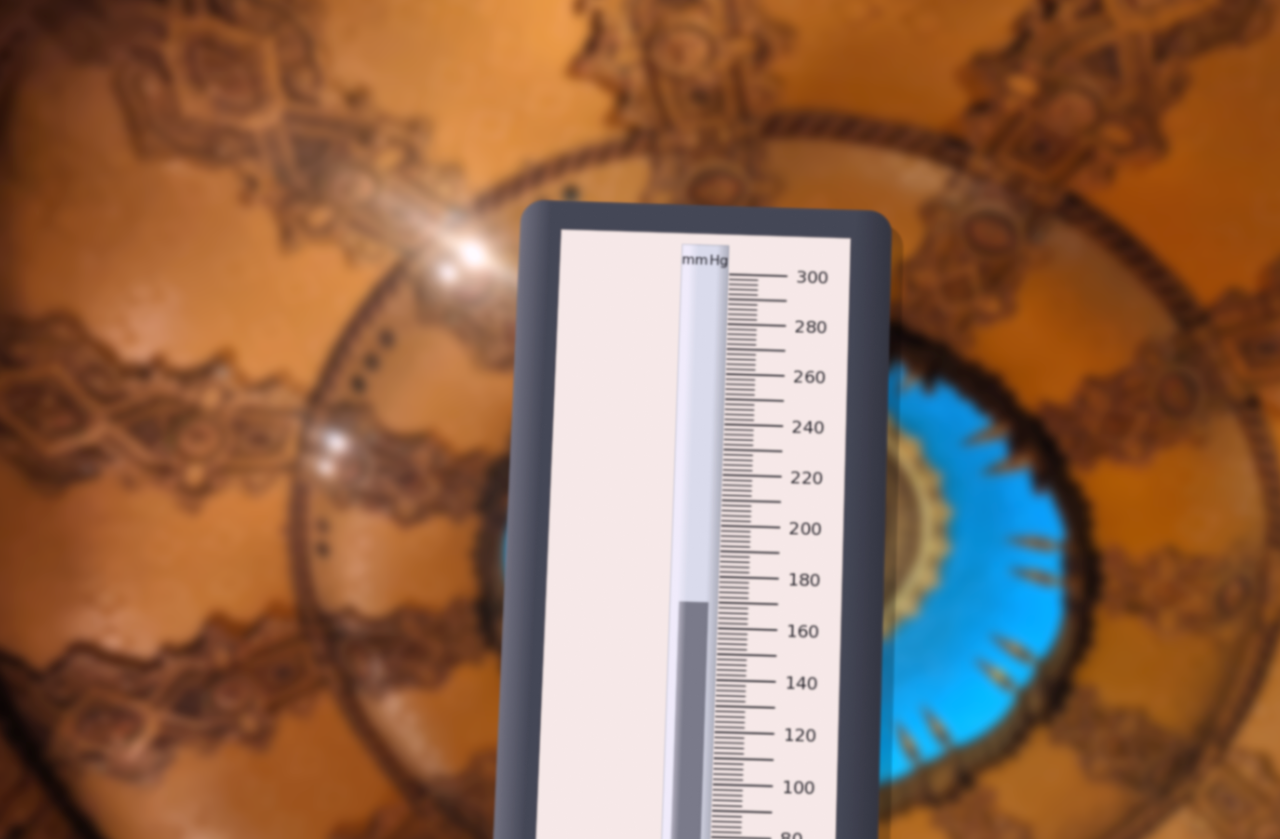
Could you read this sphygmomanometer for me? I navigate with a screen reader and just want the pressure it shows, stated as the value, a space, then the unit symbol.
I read 170 mmHg
